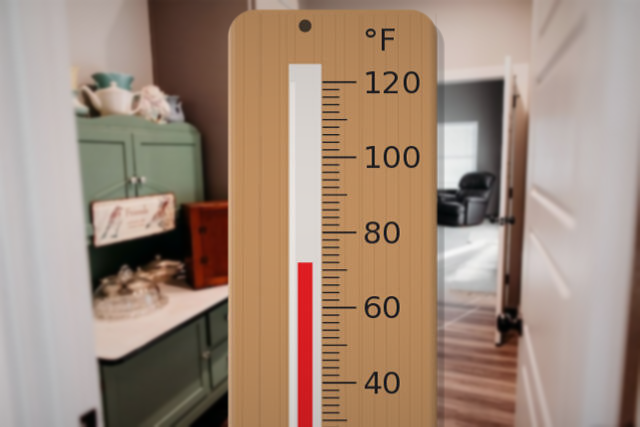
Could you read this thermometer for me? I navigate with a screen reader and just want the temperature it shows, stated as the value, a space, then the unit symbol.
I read 72 °F
